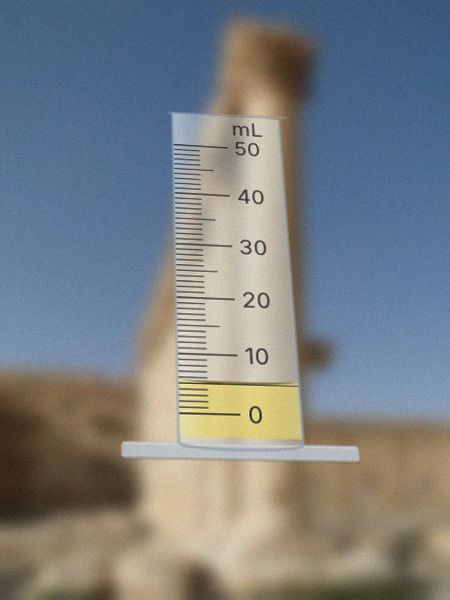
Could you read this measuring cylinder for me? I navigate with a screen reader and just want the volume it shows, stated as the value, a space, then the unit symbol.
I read 5 mL
